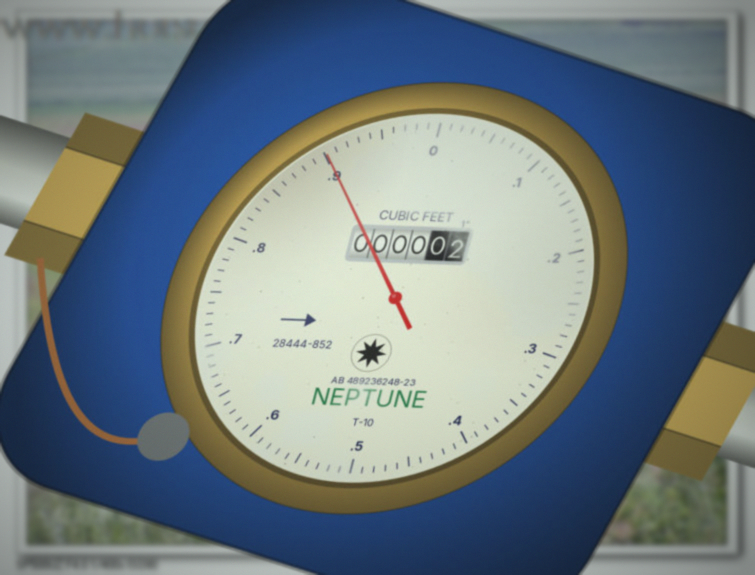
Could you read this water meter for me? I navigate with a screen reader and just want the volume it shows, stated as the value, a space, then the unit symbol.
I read 1.90 ft³
